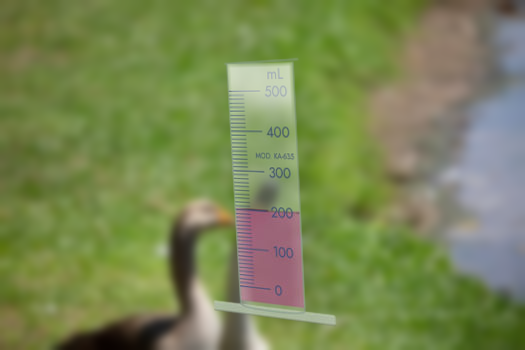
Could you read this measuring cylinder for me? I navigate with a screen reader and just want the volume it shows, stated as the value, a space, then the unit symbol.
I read 200 mL
